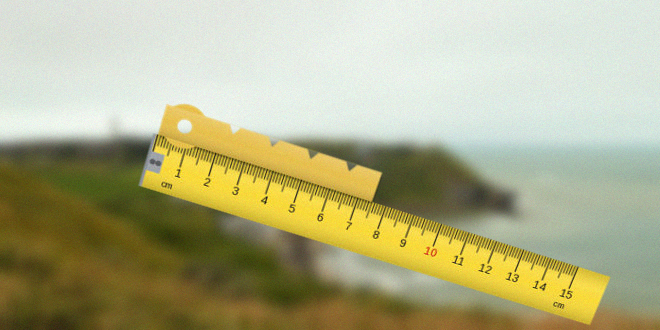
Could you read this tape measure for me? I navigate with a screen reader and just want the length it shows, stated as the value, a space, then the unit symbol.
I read 7.5 cm
